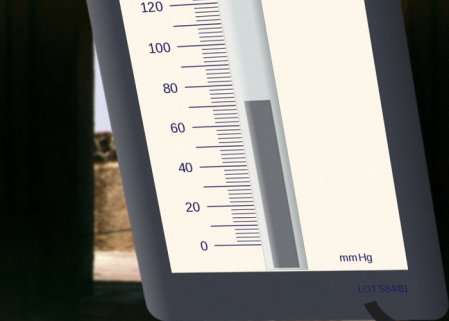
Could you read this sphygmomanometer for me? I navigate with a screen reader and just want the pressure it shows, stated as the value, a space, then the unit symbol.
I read 72 mmHg
